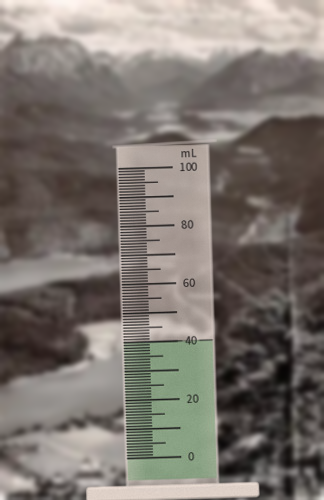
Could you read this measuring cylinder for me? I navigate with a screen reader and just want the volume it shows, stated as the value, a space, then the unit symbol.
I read 40 mL
